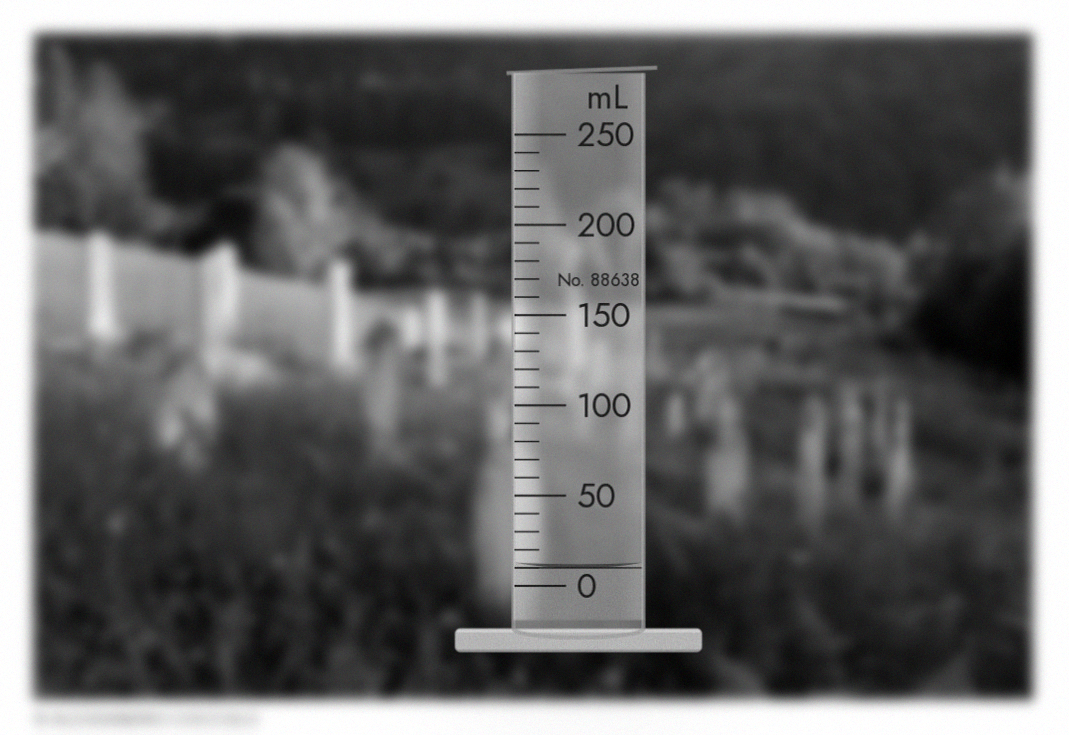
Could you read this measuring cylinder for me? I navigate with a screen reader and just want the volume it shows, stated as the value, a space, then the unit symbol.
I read 10 mL
